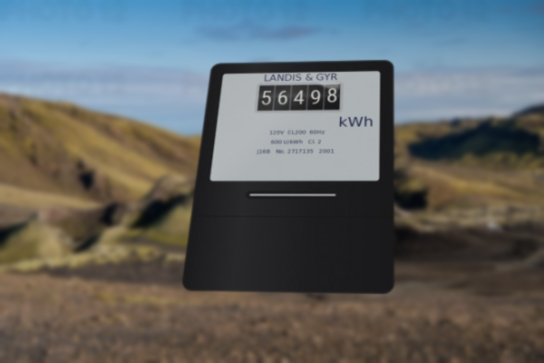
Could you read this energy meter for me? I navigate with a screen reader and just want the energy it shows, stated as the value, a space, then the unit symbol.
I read 56498 kWh
